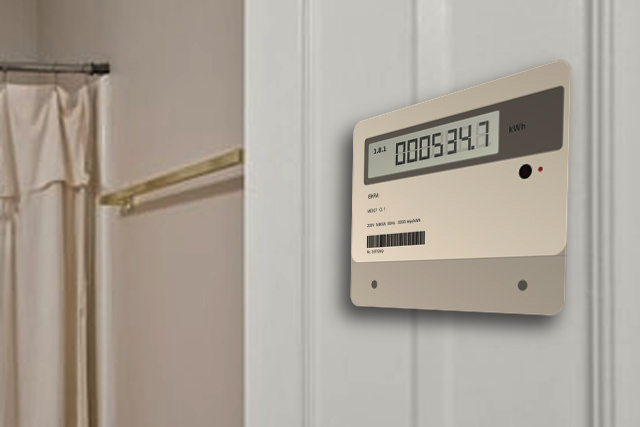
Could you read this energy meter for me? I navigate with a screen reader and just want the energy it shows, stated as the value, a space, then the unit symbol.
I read 534.7 kWh
